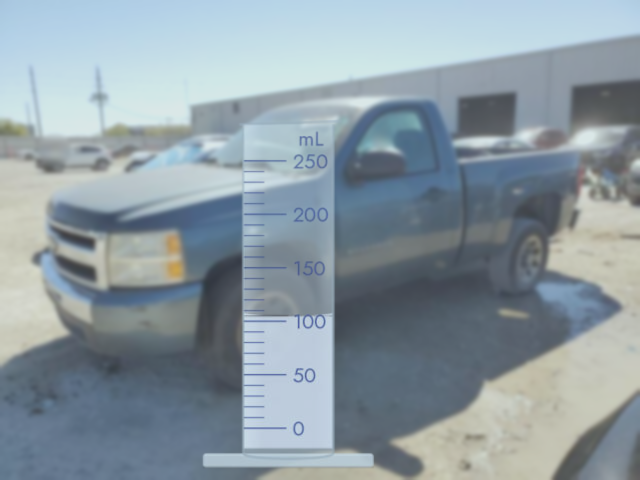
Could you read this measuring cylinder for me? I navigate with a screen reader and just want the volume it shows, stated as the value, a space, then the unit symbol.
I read 105 mL
